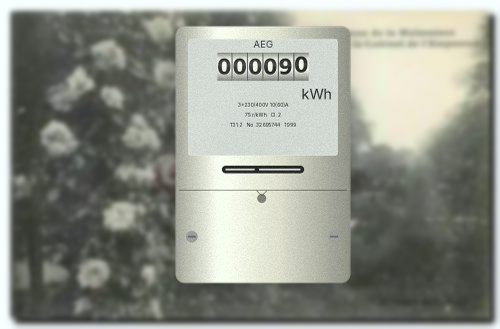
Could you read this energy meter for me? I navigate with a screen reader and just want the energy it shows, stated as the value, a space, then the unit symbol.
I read 90 kWh
